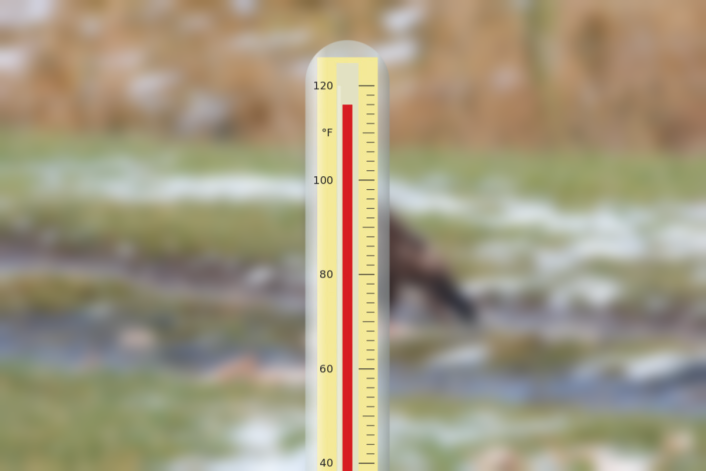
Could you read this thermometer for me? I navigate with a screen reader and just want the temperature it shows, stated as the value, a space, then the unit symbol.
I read 116 °F
